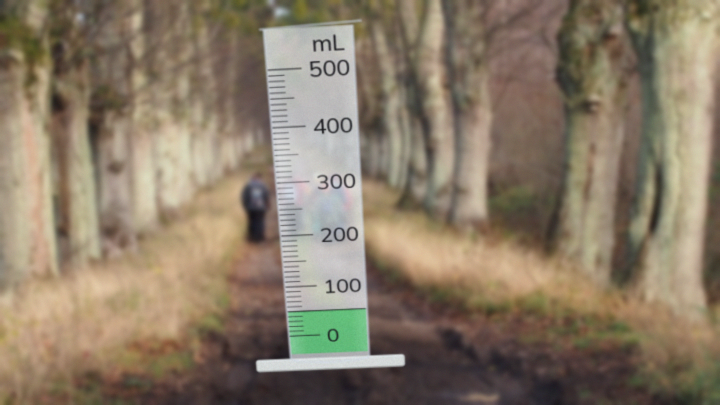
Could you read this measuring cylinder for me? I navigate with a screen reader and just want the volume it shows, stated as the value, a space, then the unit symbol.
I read 50 mL
